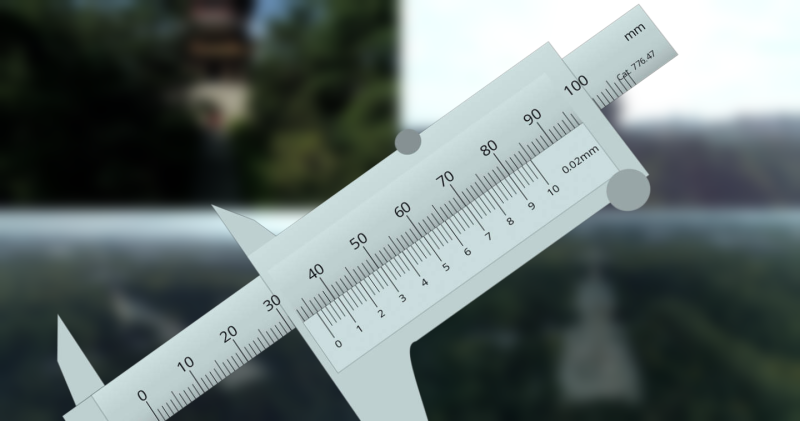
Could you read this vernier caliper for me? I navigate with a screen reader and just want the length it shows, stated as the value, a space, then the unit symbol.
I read 35.8 mm
